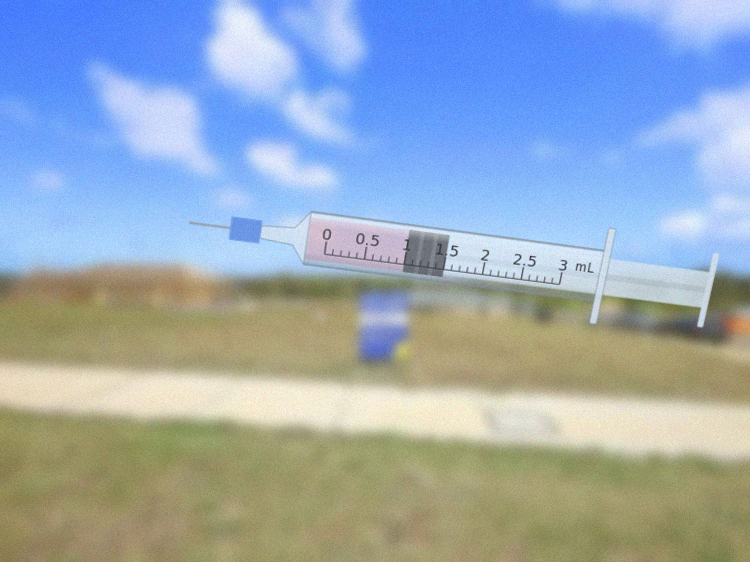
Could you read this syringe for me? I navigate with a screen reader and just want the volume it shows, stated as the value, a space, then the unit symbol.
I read 1 mL
